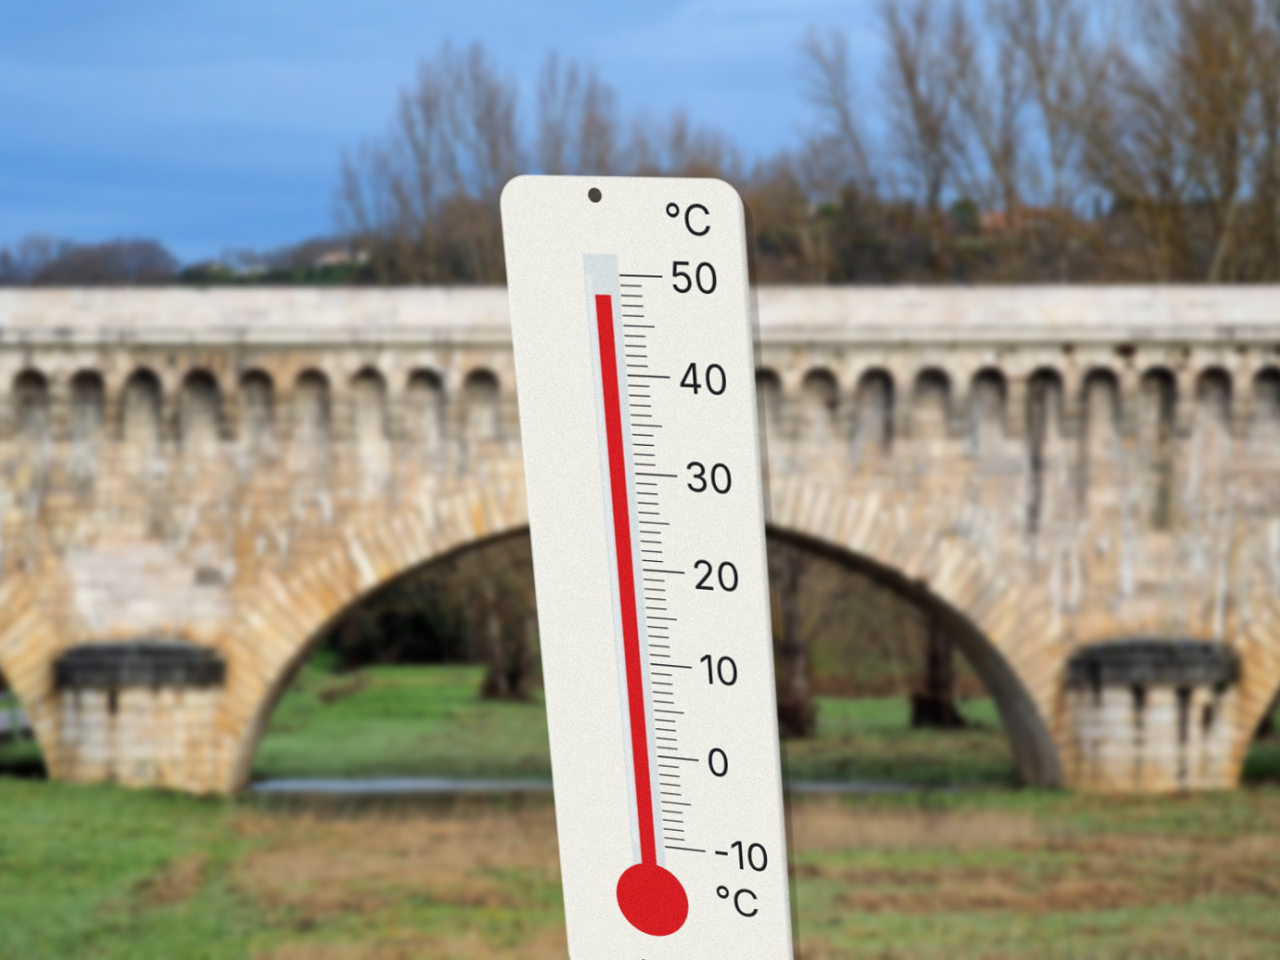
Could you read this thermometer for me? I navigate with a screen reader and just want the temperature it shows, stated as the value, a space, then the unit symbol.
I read 48 °C
